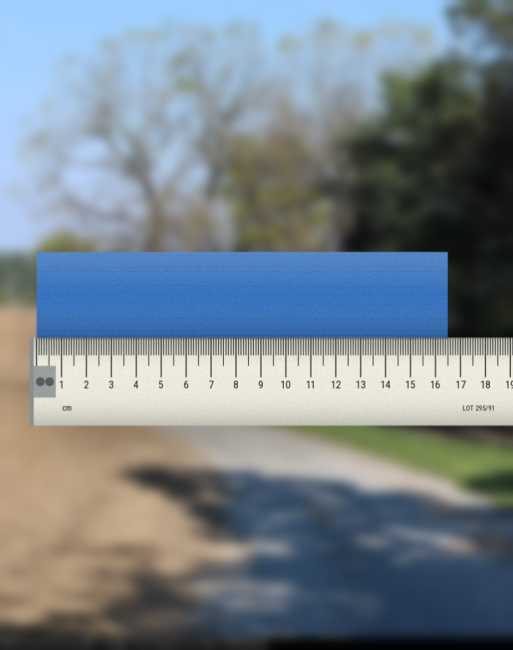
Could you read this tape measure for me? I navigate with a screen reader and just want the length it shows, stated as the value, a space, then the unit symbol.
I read 16.5 cm
